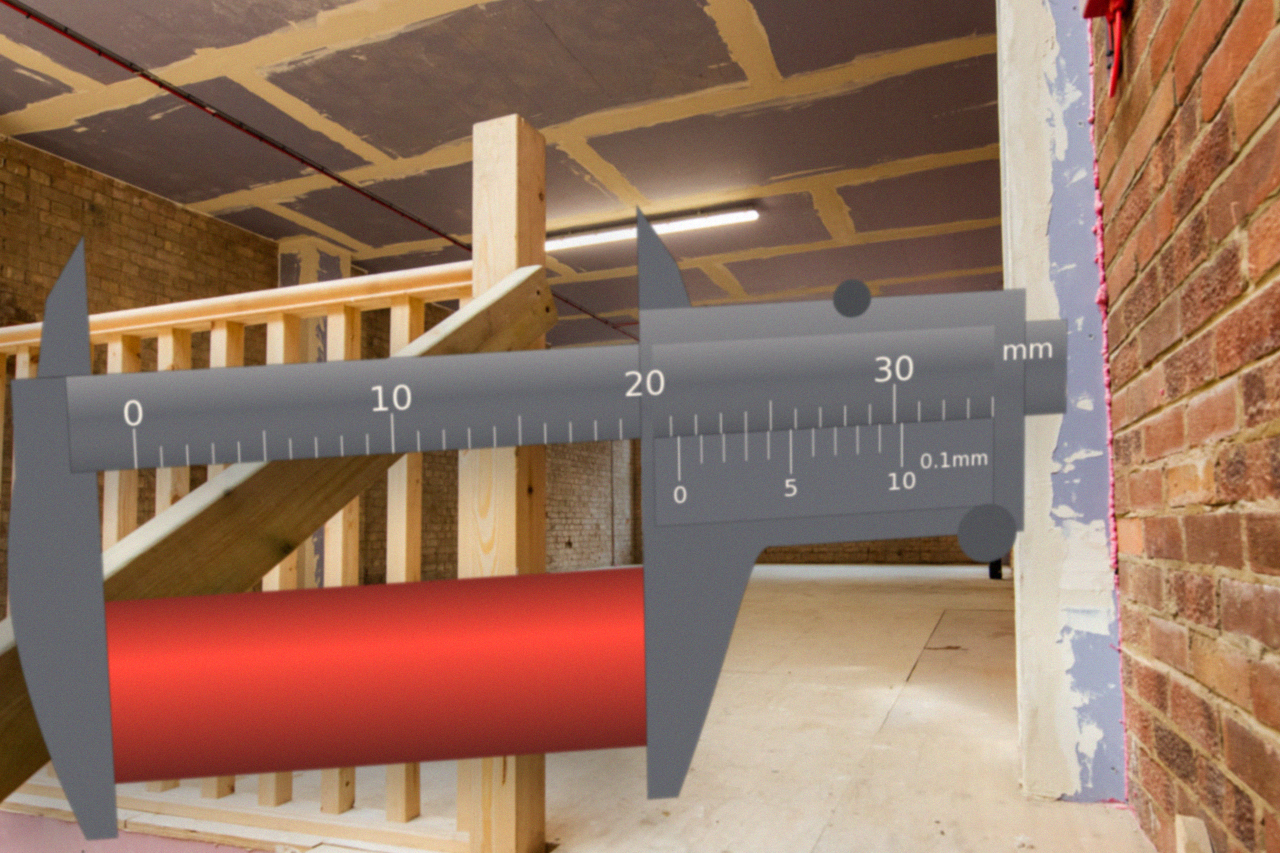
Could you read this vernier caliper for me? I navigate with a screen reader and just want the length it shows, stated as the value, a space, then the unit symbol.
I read 21.3 mm
